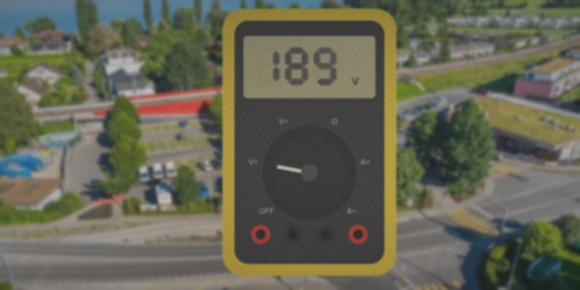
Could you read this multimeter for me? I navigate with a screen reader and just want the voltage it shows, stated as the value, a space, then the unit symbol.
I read 189 V
